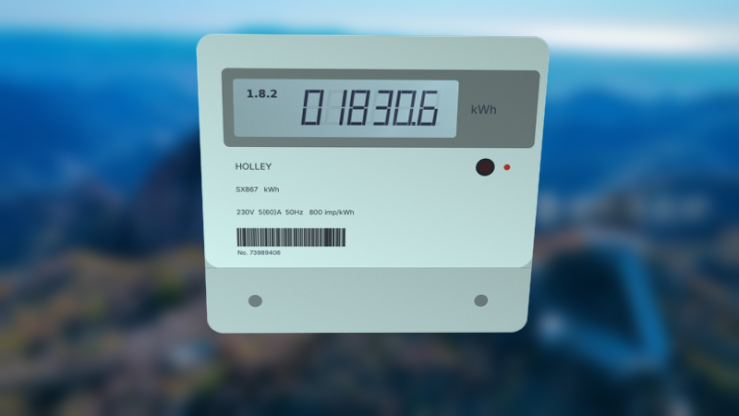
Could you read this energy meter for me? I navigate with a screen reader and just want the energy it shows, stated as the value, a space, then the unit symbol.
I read 1830.6 kWh
